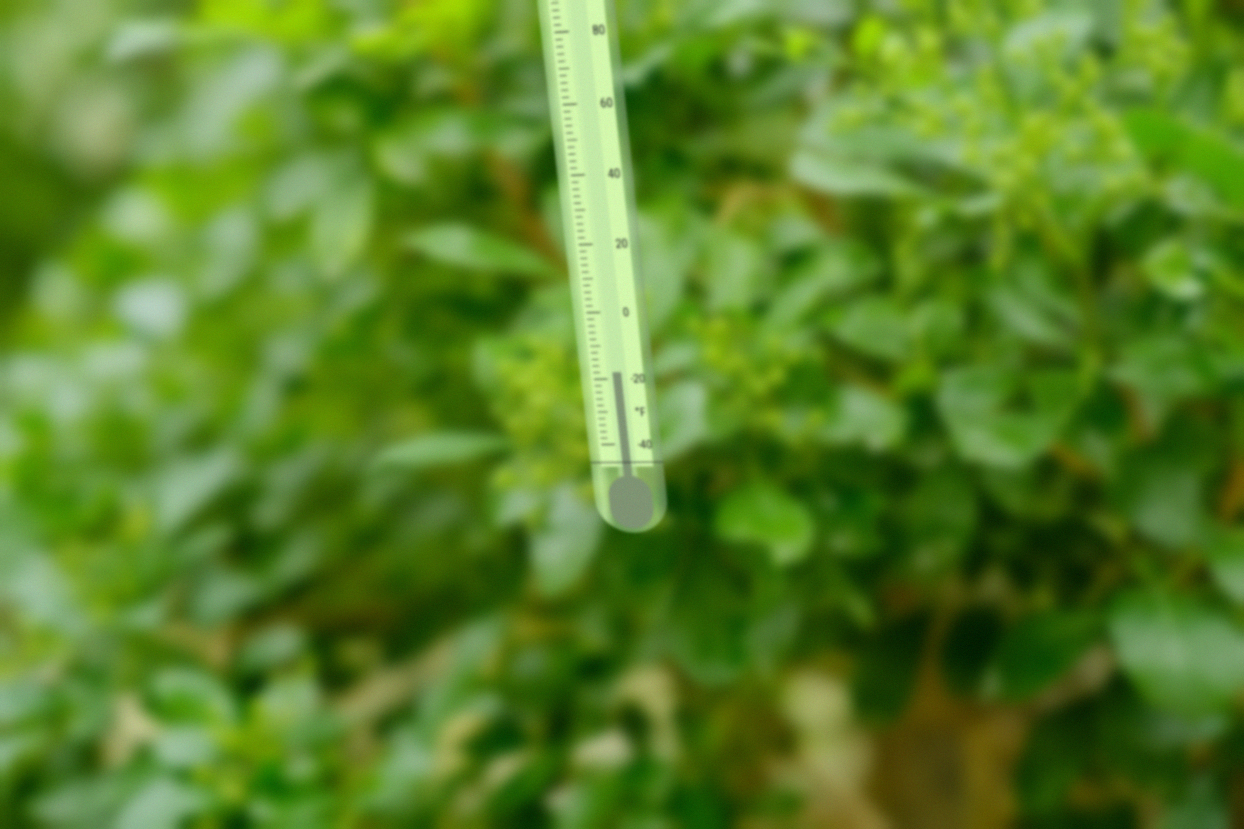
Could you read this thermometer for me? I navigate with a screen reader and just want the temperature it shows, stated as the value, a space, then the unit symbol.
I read -18 °F
